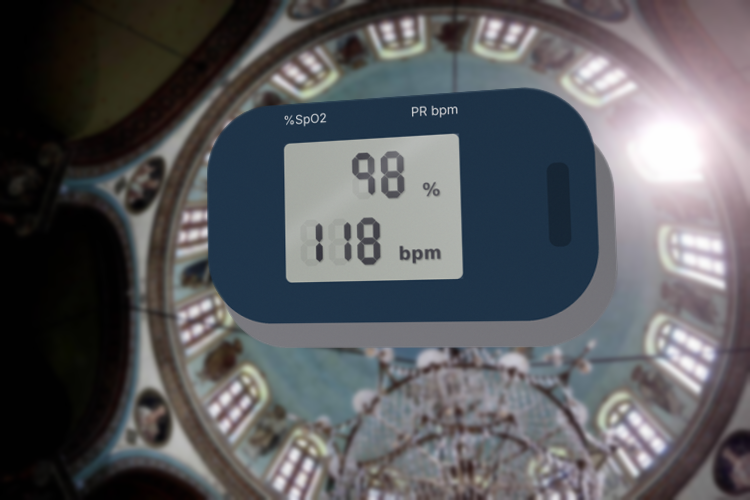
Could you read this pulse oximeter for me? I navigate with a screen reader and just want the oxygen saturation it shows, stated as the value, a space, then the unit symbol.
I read 98 %
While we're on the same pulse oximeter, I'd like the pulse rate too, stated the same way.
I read 118 bpm
